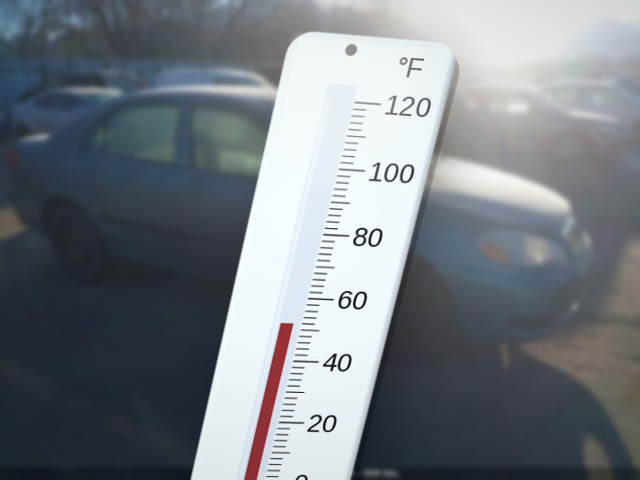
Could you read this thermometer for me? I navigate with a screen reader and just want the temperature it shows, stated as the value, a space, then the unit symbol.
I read 52 °F
